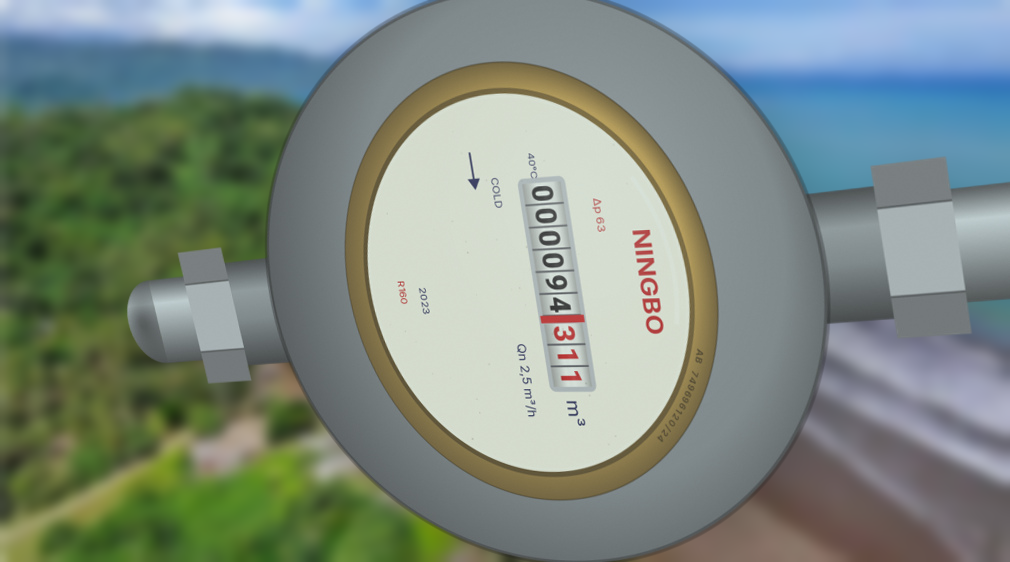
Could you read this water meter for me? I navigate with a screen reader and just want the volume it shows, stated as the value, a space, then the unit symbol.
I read 94.311 m³
